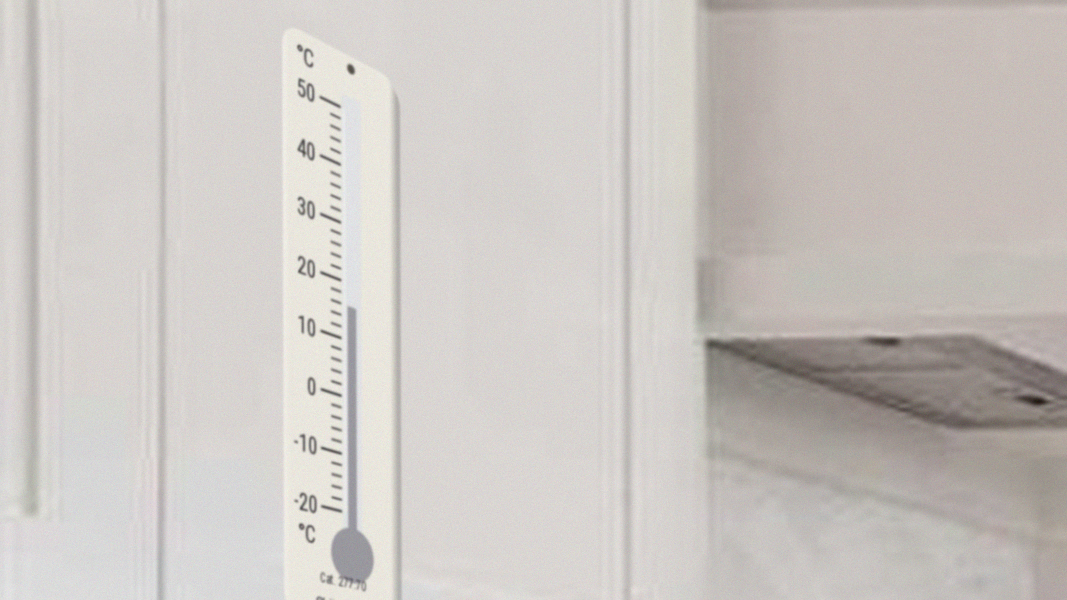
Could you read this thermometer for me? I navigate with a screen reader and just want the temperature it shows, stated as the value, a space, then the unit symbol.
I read 16 °C
